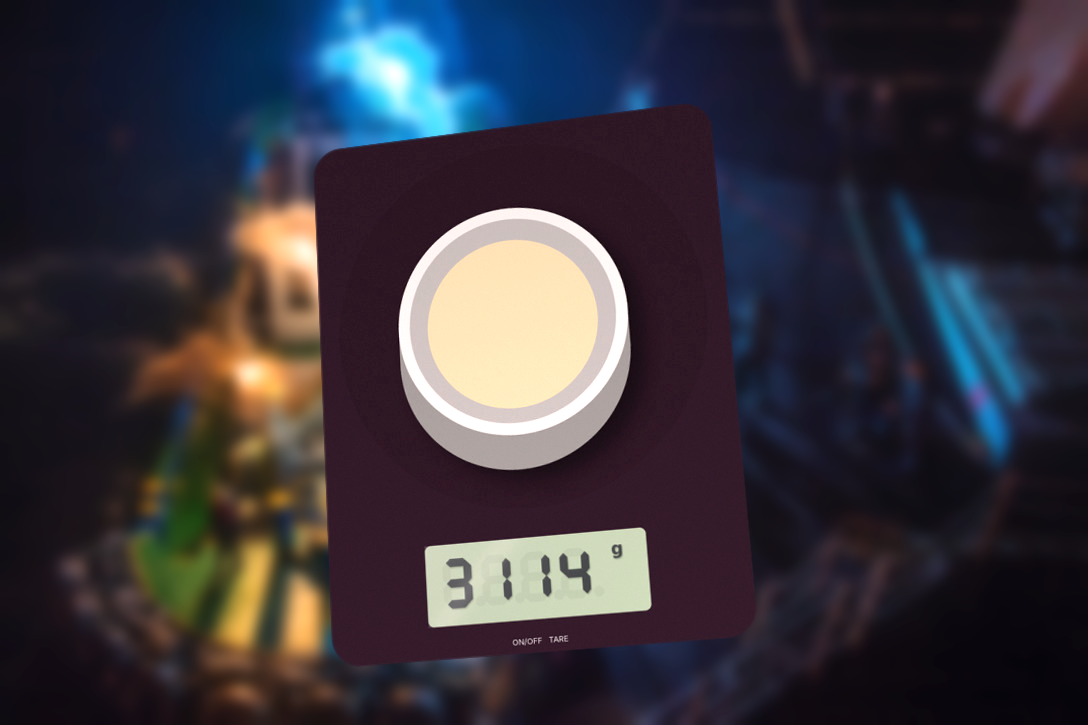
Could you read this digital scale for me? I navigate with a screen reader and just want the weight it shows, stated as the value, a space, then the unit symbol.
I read 3114 g
